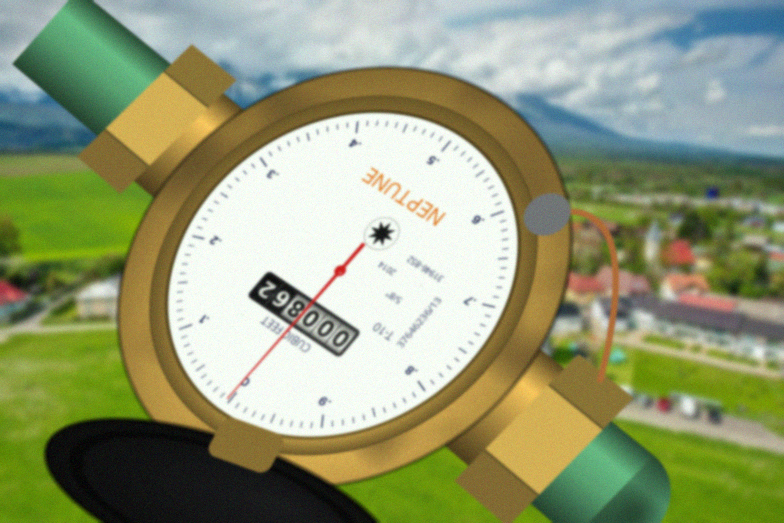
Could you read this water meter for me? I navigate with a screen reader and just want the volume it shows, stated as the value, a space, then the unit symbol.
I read 862.00 ft³
